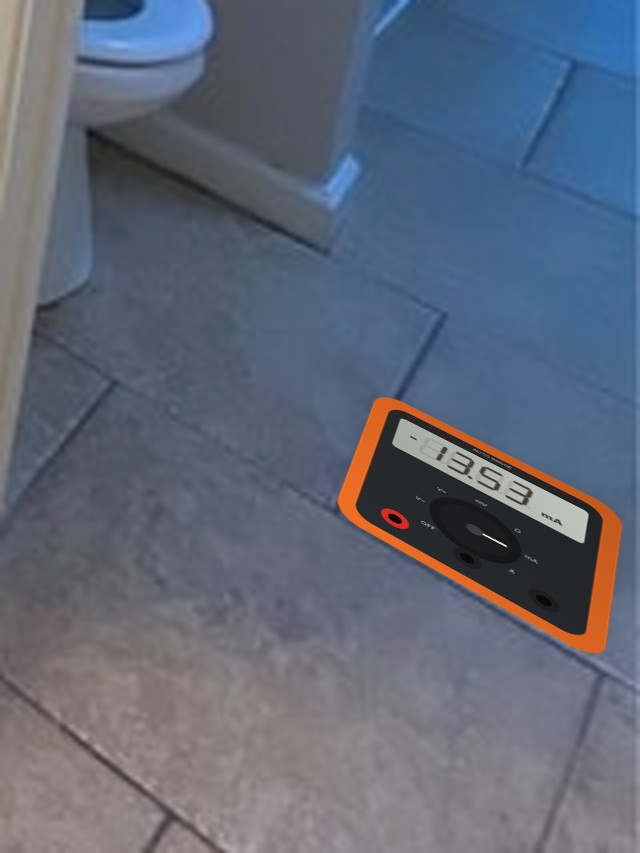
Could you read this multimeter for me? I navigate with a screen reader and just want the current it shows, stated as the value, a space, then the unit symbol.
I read -13.53 mA
